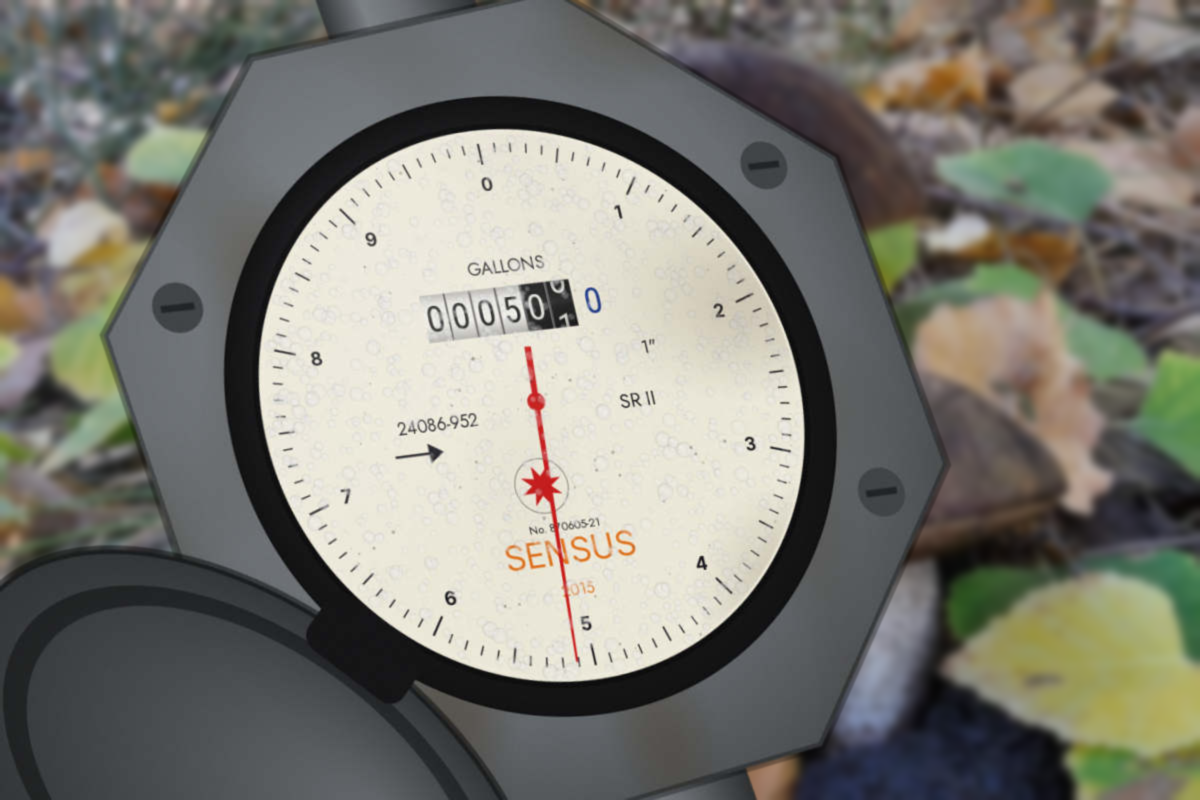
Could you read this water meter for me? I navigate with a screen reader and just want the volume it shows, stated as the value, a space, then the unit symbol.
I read 5005.1 gal
